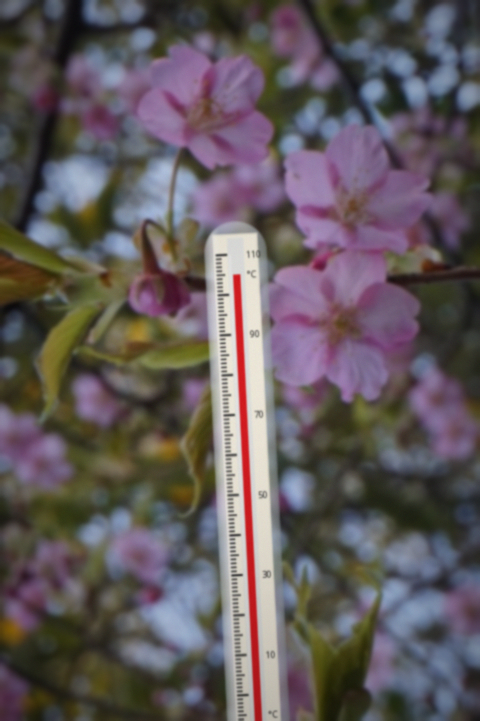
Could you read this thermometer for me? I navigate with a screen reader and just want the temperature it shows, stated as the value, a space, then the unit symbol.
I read 105 °C
